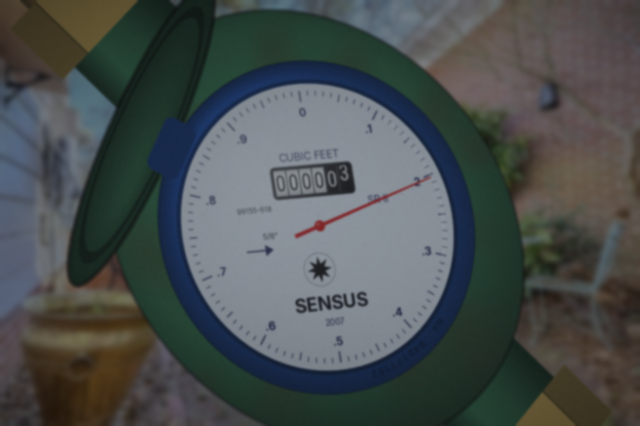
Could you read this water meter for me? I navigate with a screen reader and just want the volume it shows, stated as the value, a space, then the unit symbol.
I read 3.20 ft³
